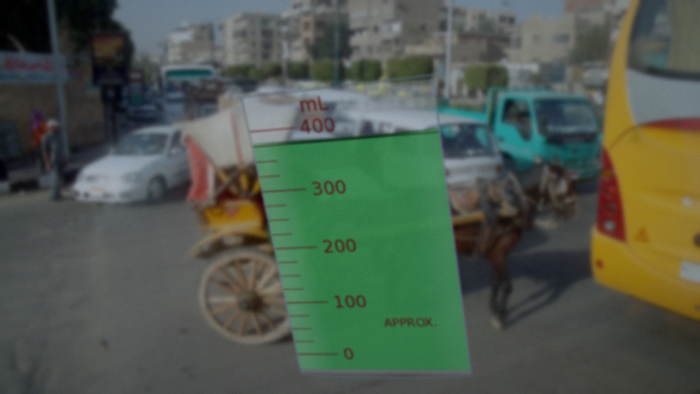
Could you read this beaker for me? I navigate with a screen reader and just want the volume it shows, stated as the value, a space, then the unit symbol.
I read 375 mL
